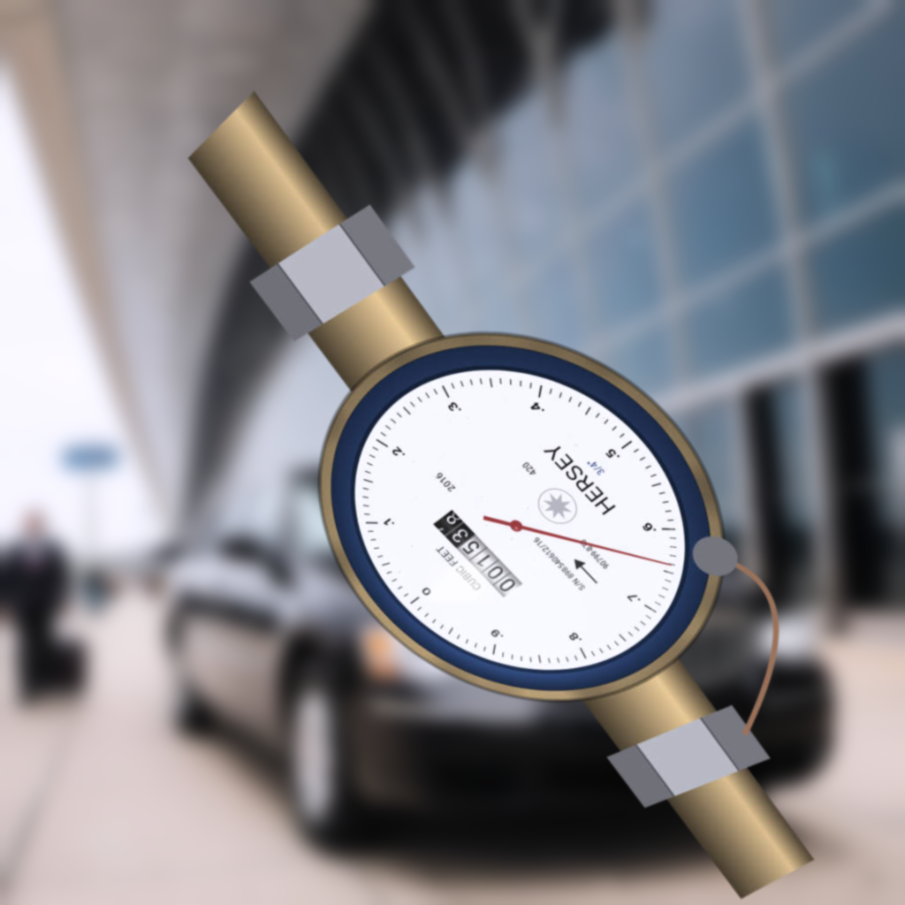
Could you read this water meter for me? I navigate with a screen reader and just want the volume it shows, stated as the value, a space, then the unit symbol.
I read 1537.64 ft³
